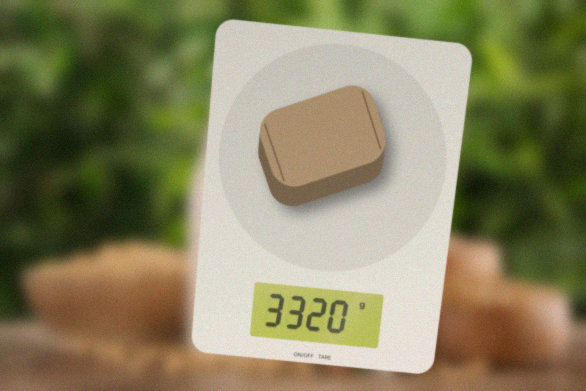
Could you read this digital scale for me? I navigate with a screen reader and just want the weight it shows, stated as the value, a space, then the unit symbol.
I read 3320 g
